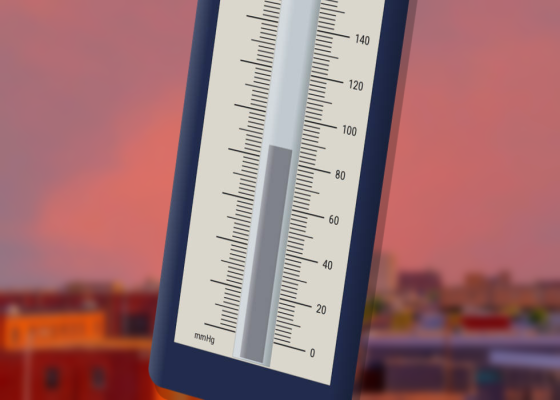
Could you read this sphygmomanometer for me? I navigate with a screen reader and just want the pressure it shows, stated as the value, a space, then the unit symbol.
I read 86 mmHg
